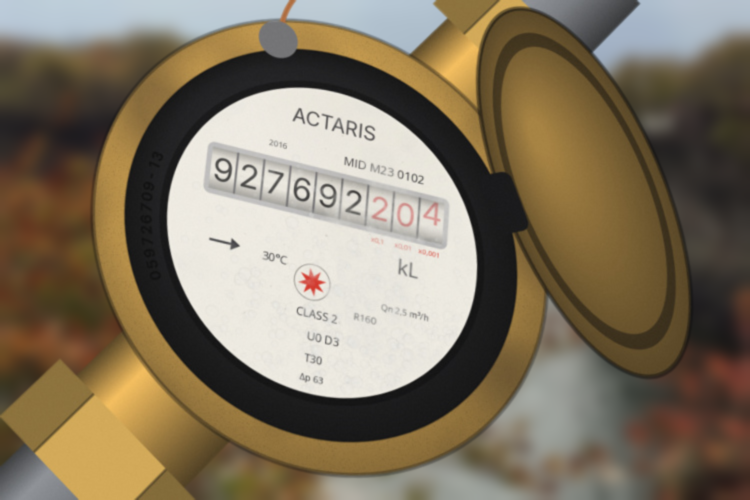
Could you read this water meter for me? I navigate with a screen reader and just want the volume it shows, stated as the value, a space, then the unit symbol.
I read 927692.204 kL
